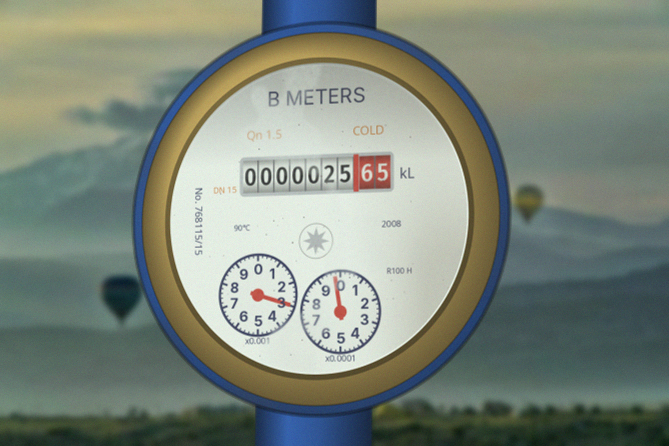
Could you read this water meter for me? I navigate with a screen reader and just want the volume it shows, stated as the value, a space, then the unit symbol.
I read 25.6529 kL
